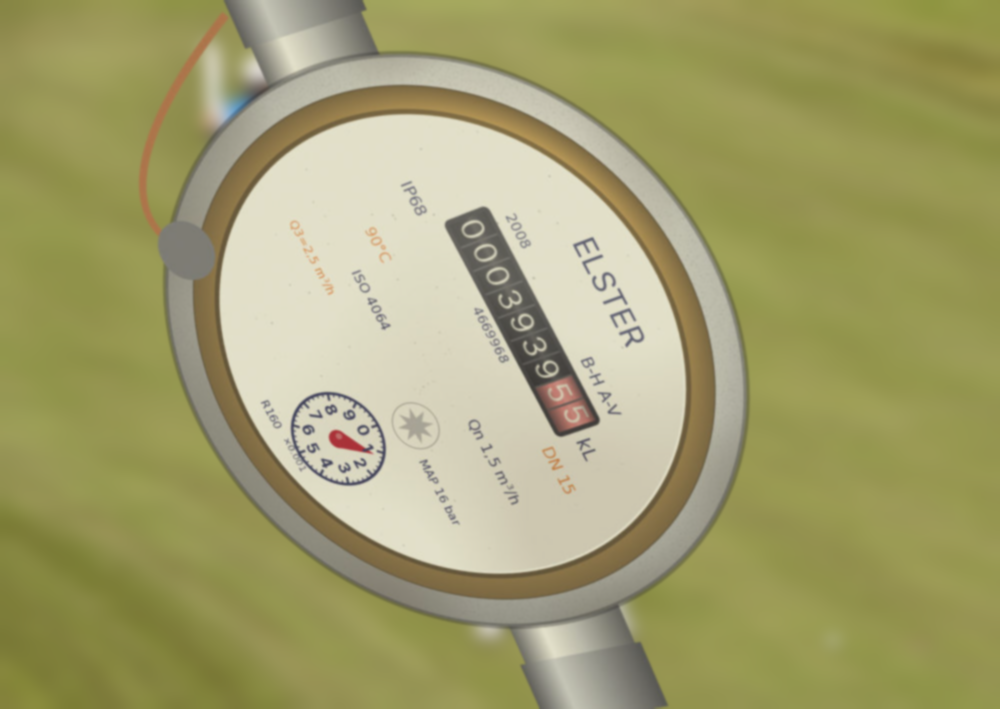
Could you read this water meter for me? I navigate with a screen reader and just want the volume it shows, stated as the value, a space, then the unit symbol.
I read 3939.551 kL
